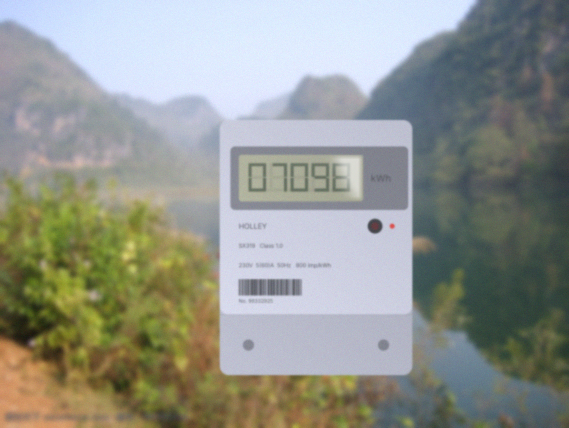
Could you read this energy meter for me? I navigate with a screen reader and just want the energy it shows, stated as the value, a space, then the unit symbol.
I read 7098 kWh
